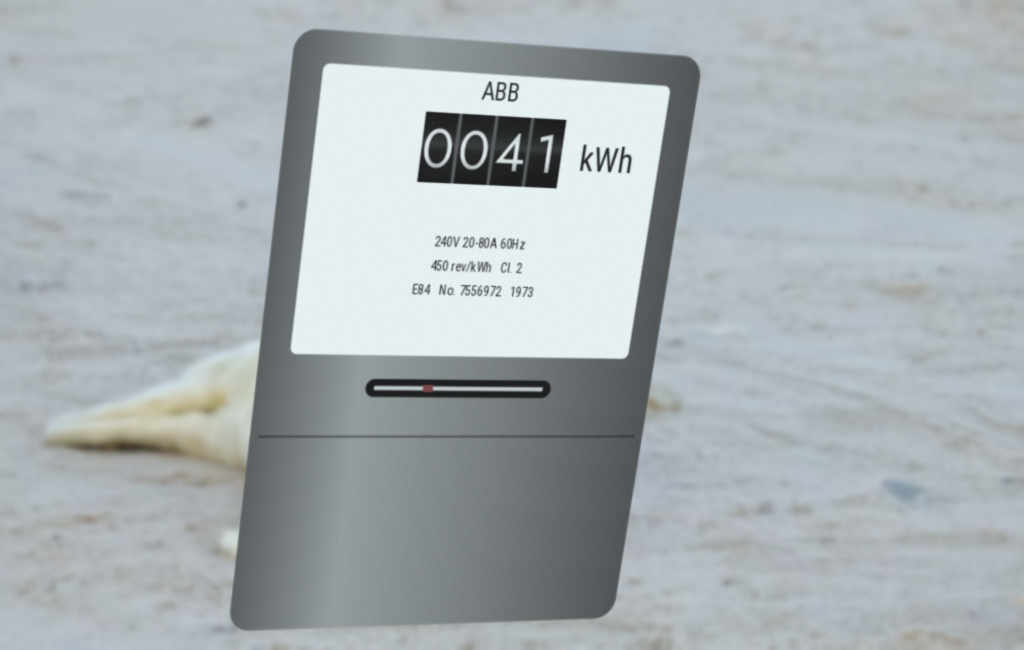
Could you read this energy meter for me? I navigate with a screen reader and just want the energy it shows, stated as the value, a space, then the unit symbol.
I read 41 kWh
